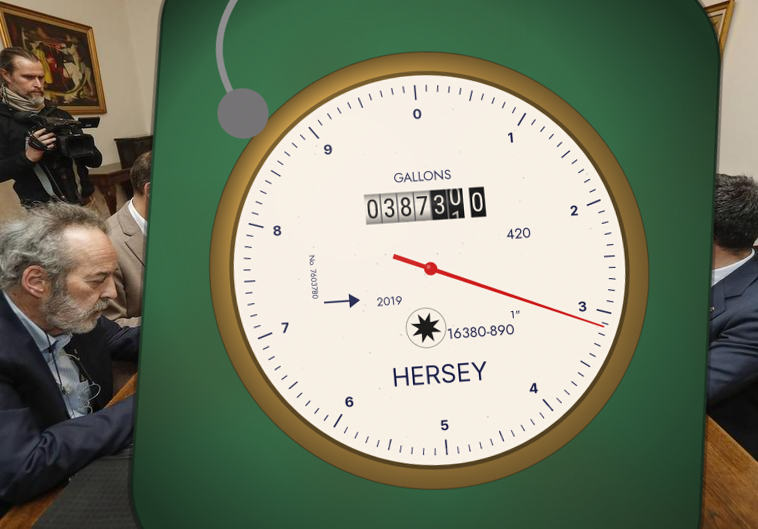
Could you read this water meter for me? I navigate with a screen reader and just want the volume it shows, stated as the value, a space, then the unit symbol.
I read 387303.1 gal
